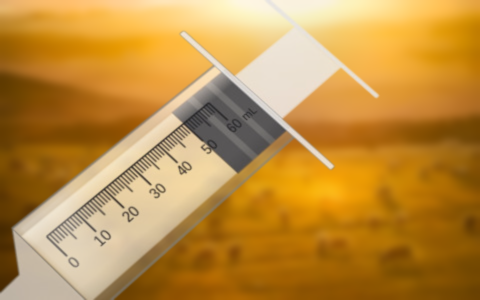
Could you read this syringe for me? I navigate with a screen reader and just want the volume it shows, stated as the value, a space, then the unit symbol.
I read 50 mL
